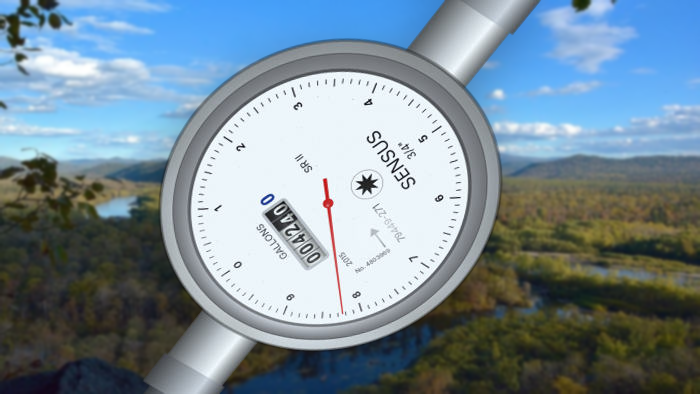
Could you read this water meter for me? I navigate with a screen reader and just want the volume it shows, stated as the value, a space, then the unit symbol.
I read 42398.2 gal
